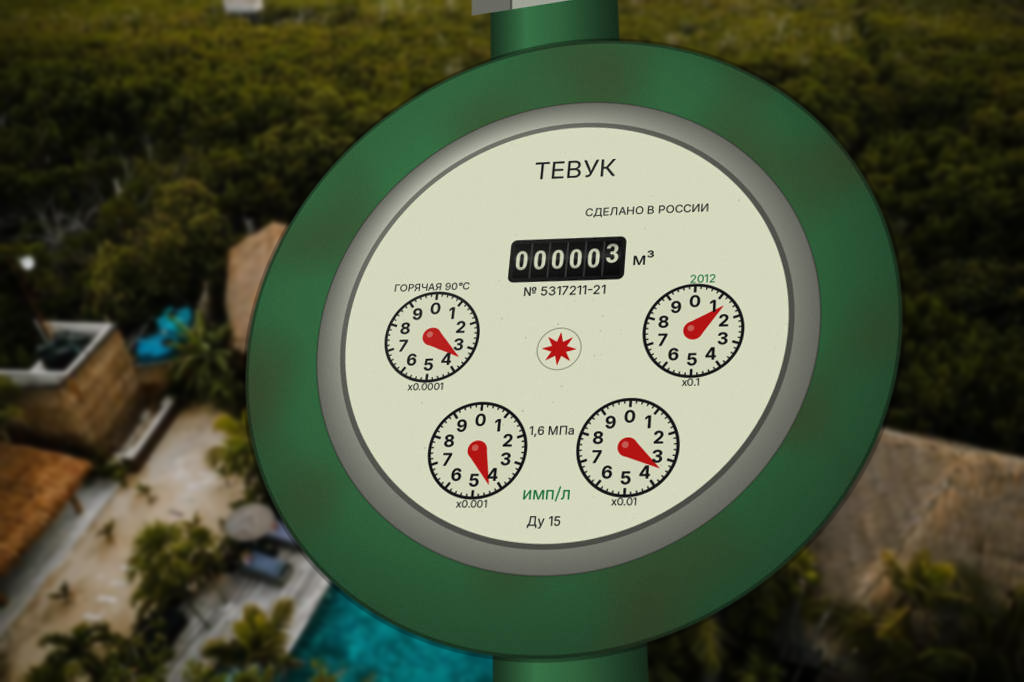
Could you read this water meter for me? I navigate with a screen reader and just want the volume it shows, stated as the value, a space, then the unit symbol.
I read 3.1343 m³
